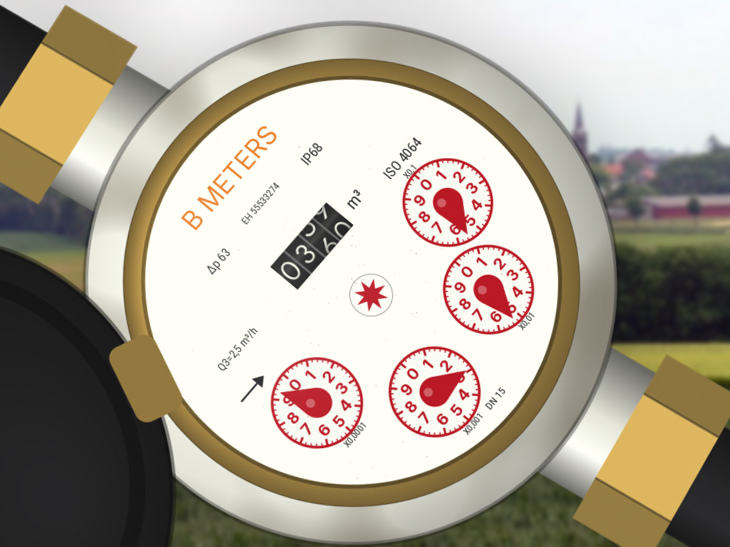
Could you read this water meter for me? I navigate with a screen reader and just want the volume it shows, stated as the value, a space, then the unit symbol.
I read 359.5529 m³
